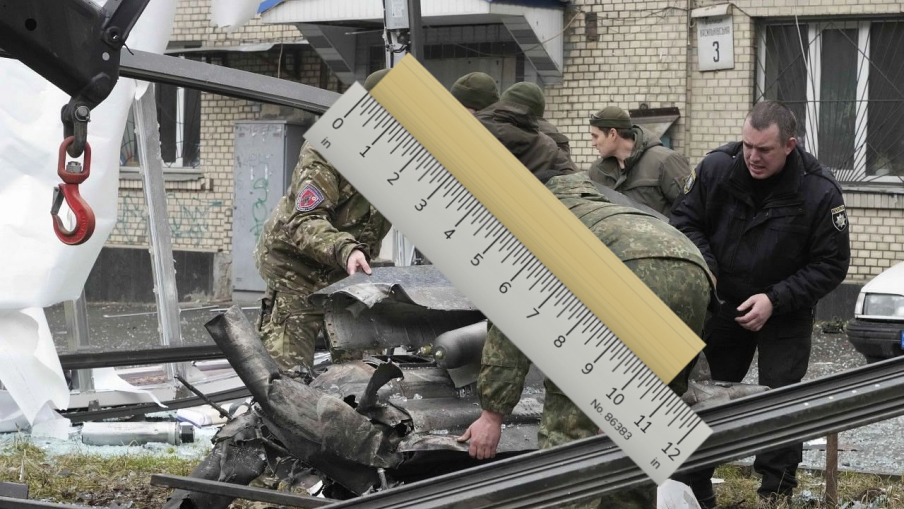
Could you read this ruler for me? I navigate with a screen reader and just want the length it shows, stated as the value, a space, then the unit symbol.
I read 10.75 in
